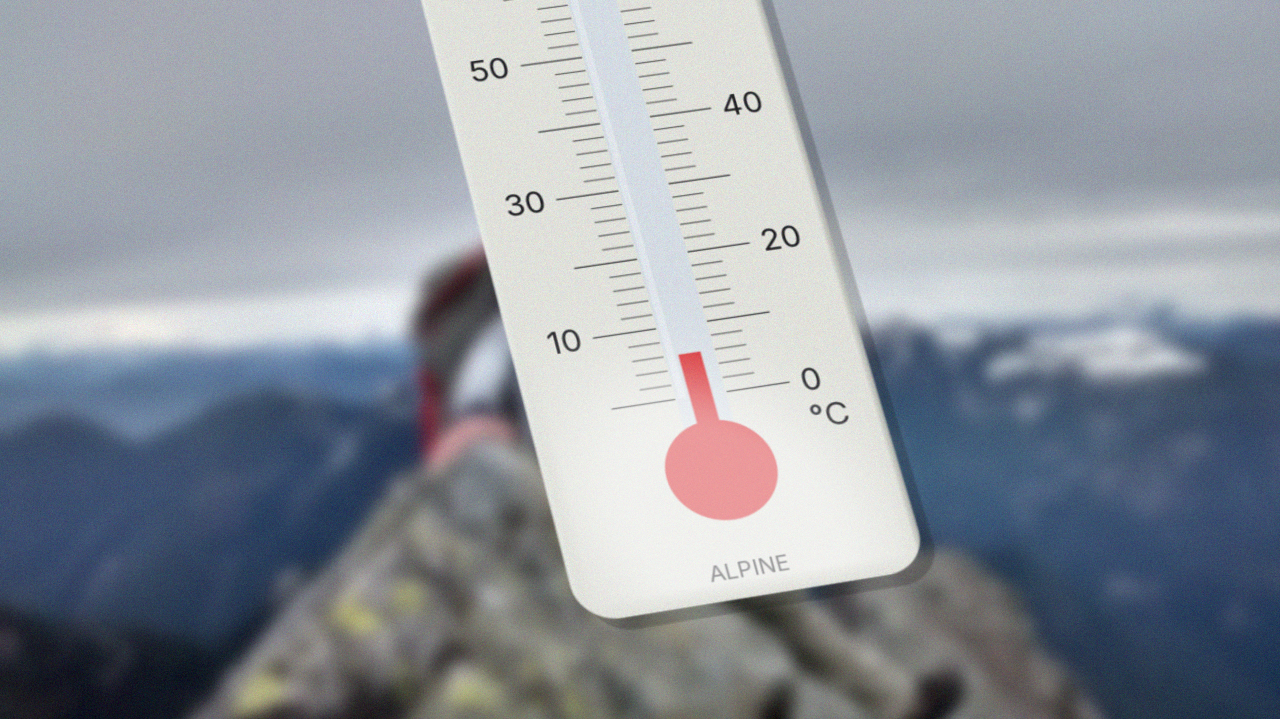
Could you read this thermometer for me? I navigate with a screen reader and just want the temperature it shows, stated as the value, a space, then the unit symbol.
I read 6 °C
